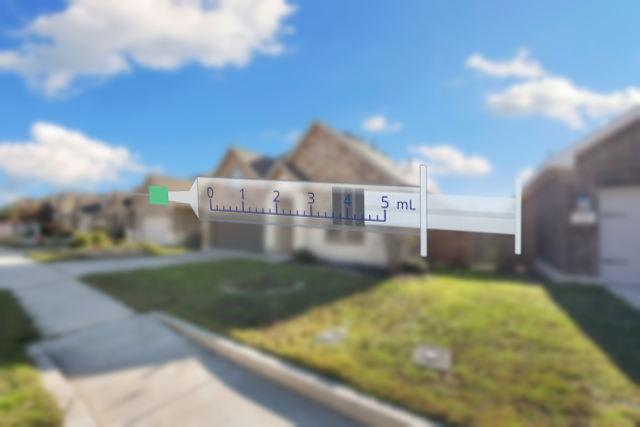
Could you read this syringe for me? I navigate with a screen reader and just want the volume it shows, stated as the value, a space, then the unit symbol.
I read 3.6 mL
